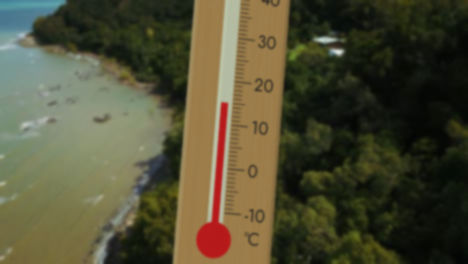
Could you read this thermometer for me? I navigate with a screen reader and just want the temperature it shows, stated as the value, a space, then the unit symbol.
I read 15 °C
